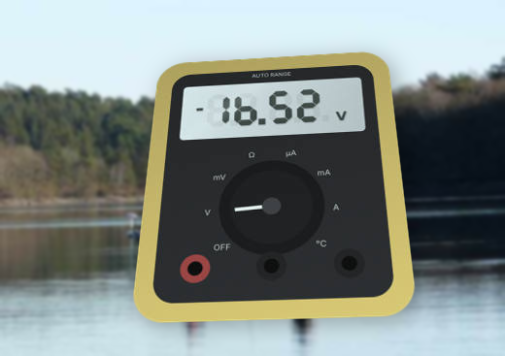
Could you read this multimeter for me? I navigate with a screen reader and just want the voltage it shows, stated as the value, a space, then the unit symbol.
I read -16.52 V
